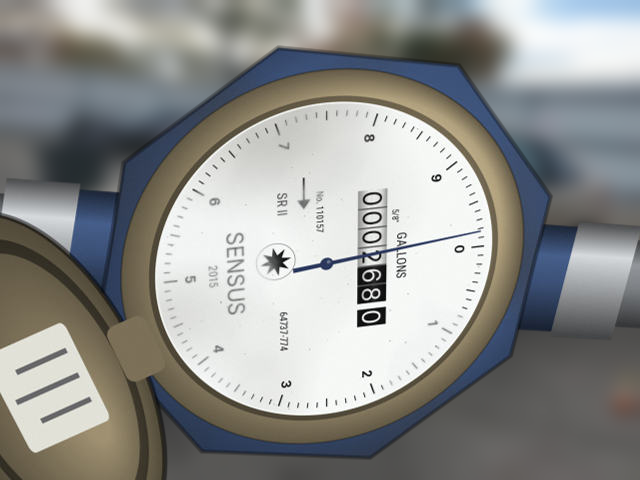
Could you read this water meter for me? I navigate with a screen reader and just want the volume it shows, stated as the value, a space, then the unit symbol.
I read 2679.8 gal
